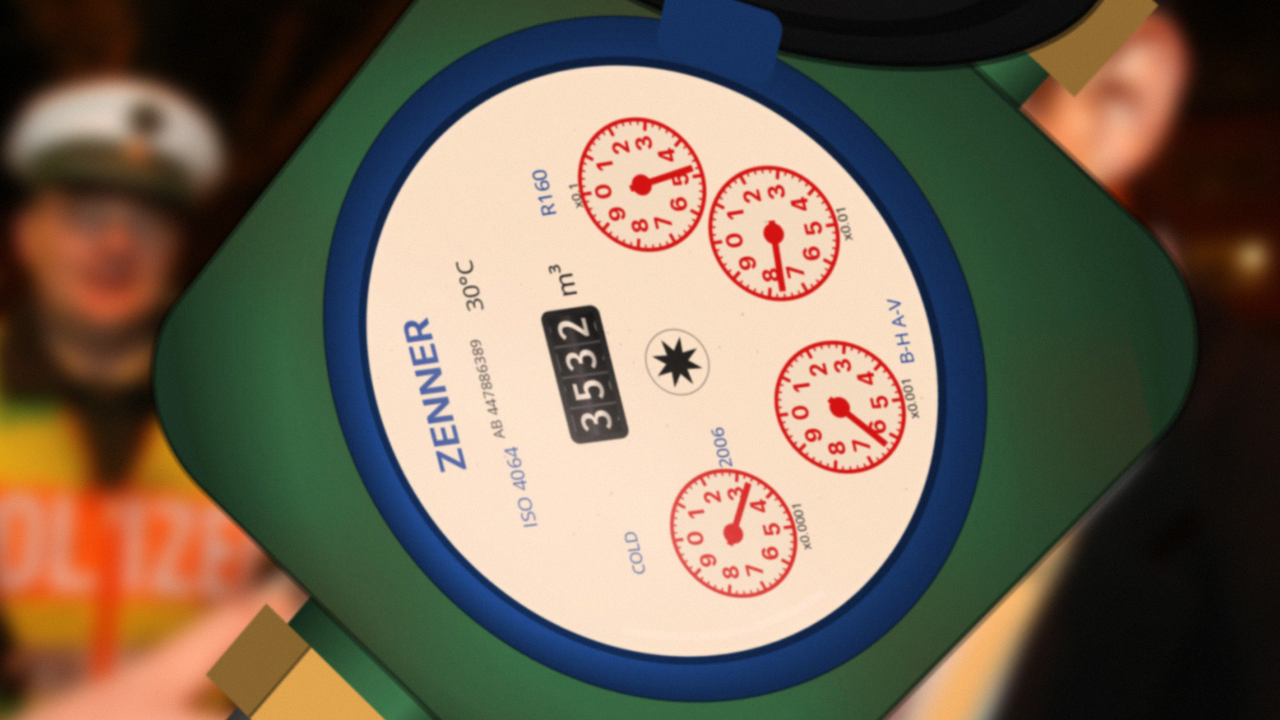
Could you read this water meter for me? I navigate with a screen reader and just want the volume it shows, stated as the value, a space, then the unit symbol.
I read 3532.4763 m³
